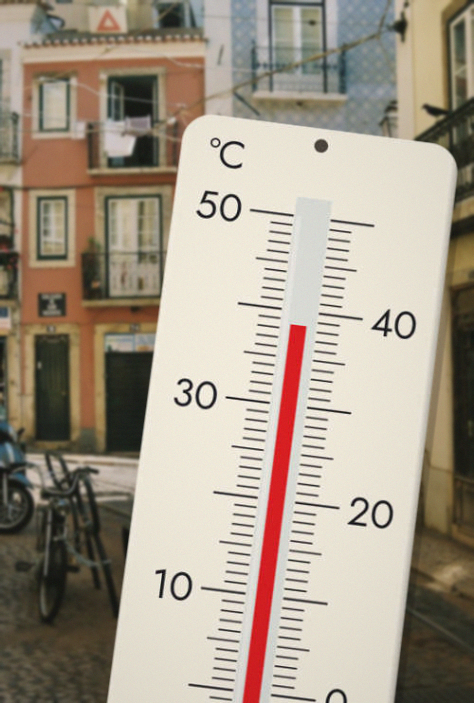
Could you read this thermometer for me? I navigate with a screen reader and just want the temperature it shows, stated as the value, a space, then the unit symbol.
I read 38.5 °C
